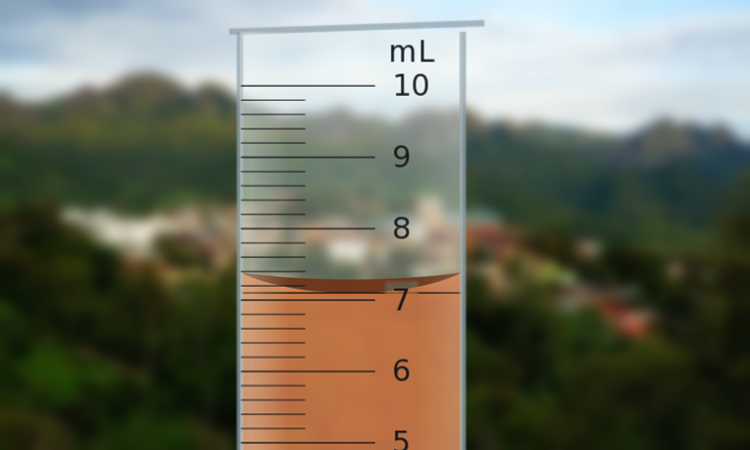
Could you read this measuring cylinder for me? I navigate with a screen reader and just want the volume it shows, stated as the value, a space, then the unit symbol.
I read 7.1 mL
